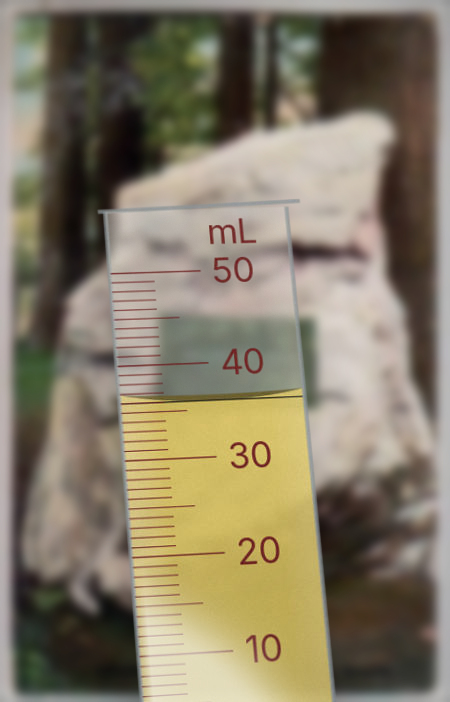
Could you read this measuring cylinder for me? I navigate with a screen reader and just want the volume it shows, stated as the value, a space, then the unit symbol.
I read 36 mL
